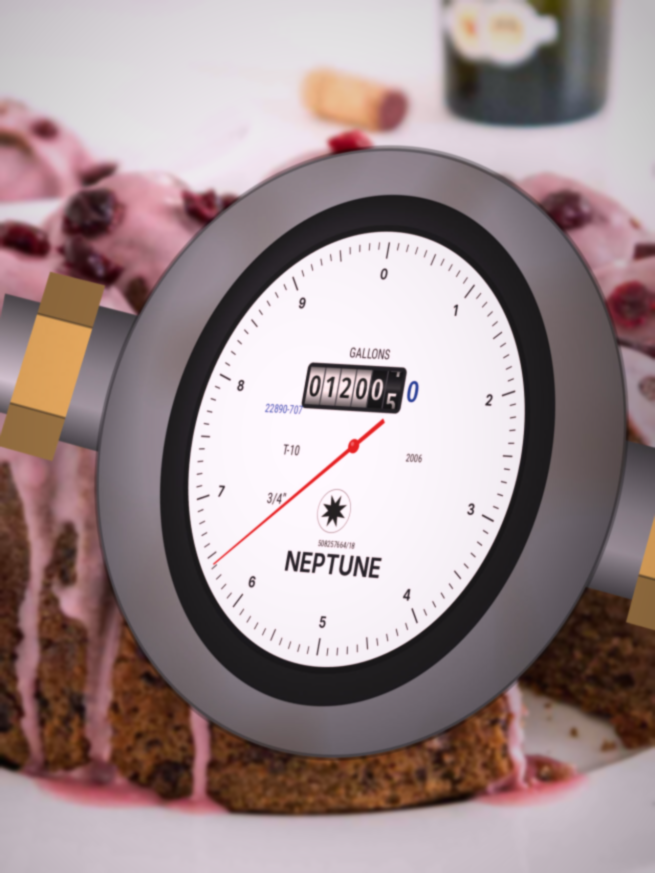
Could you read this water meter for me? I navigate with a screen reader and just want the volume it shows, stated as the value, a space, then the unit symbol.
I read 120046.4 gal
